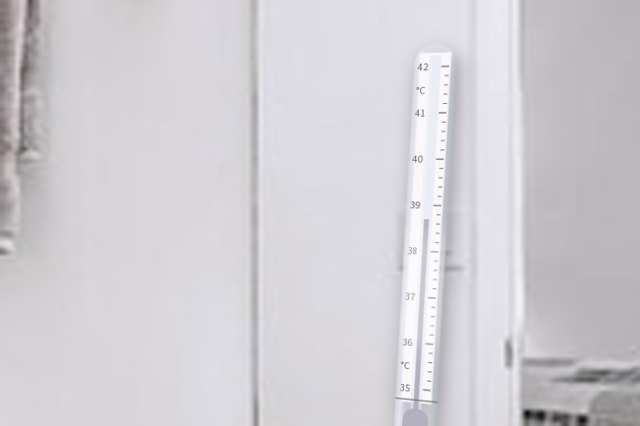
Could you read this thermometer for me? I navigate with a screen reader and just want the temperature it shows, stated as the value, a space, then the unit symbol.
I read 38.7 °C
